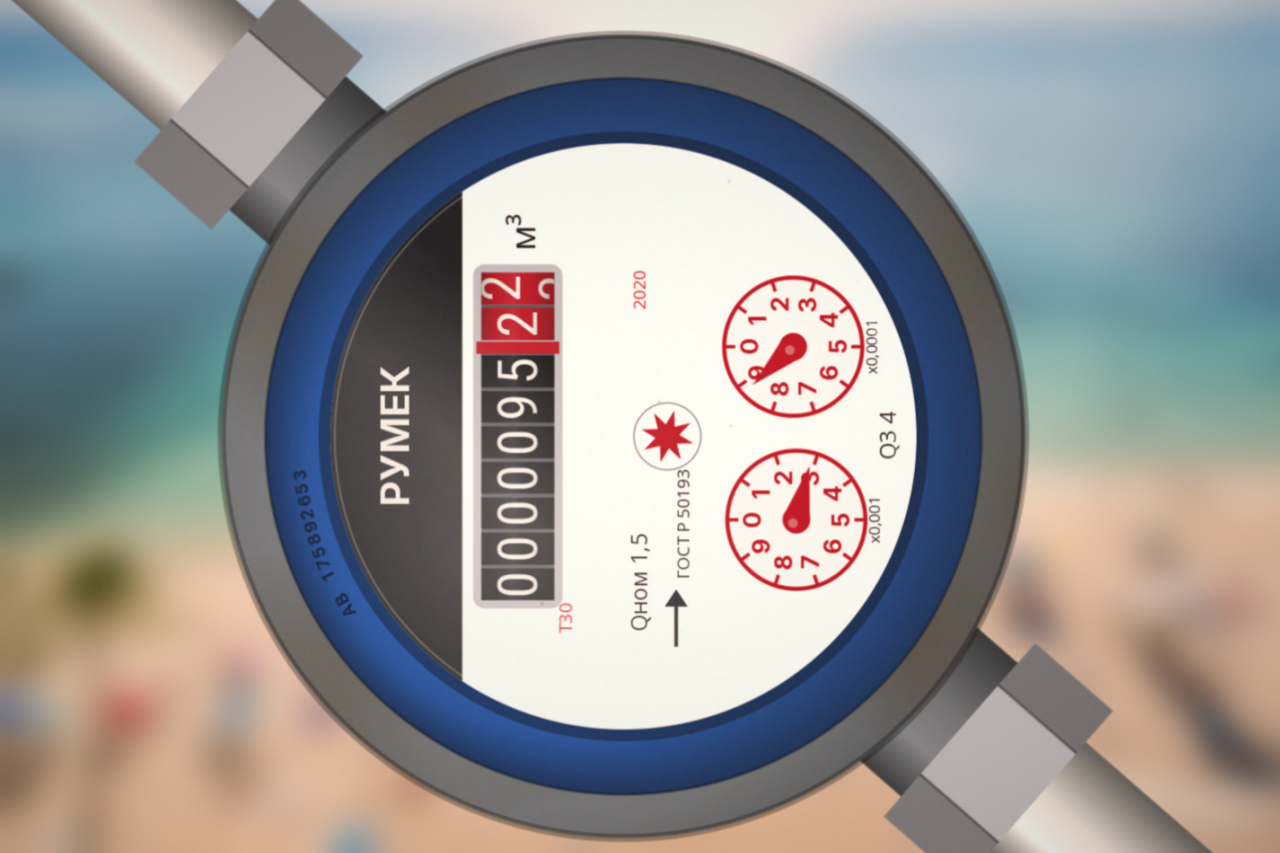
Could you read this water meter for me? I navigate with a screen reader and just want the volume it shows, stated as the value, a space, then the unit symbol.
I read 95.2228 m³
